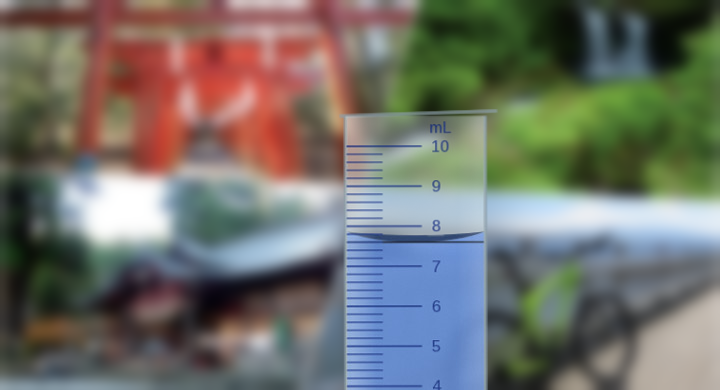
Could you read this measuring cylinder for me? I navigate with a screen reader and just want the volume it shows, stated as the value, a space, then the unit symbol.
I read 7.6 mL
